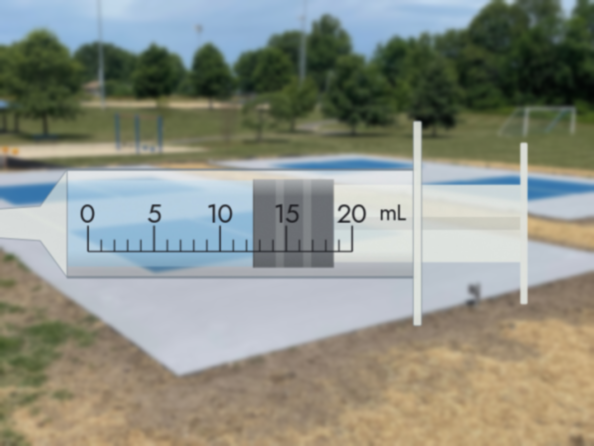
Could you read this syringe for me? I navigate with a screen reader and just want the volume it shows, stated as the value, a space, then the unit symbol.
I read 12.5 mL
